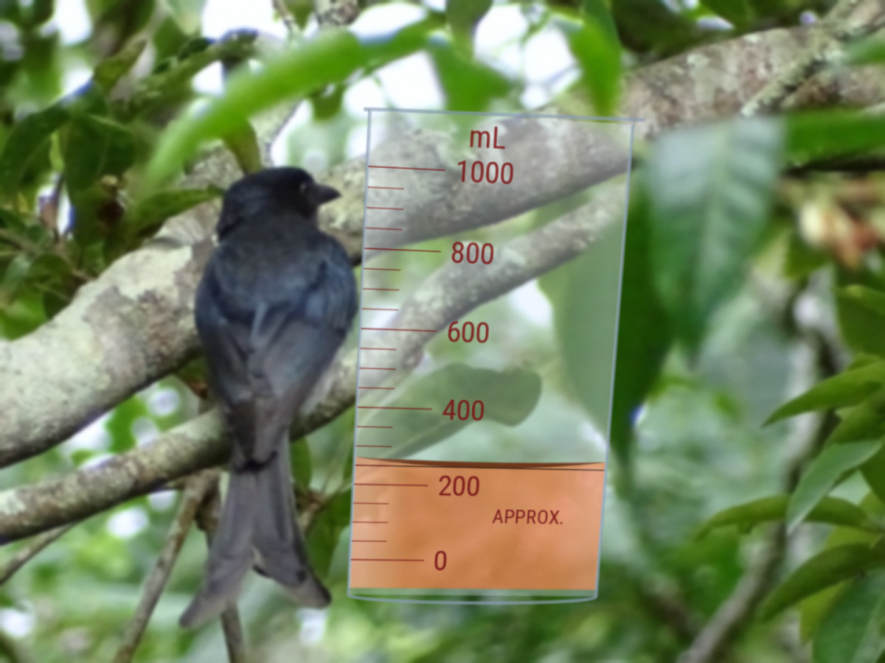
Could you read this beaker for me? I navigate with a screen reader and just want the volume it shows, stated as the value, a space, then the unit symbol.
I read 250 mL
